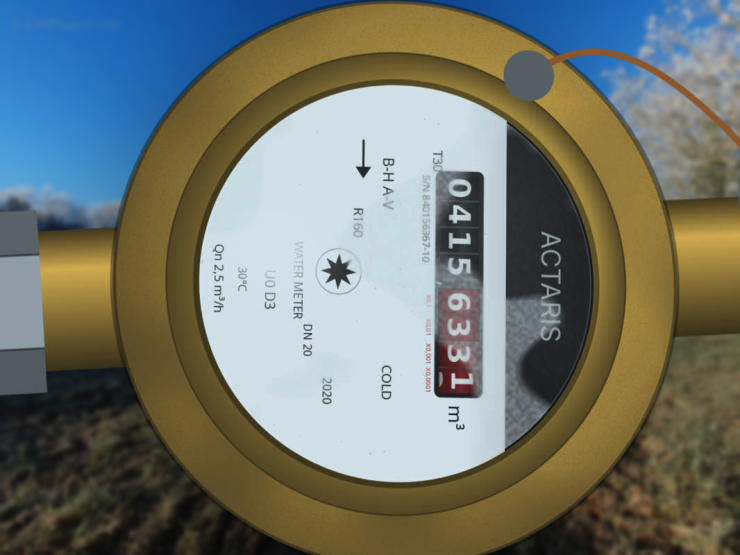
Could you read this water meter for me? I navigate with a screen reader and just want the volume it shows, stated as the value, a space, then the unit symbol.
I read 415.6331 m³
